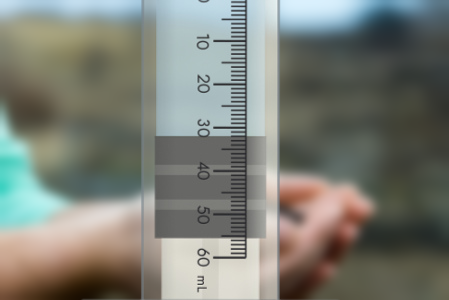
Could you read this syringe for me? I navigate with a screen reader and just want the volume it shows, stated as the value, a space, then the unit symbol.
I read 32 mL
